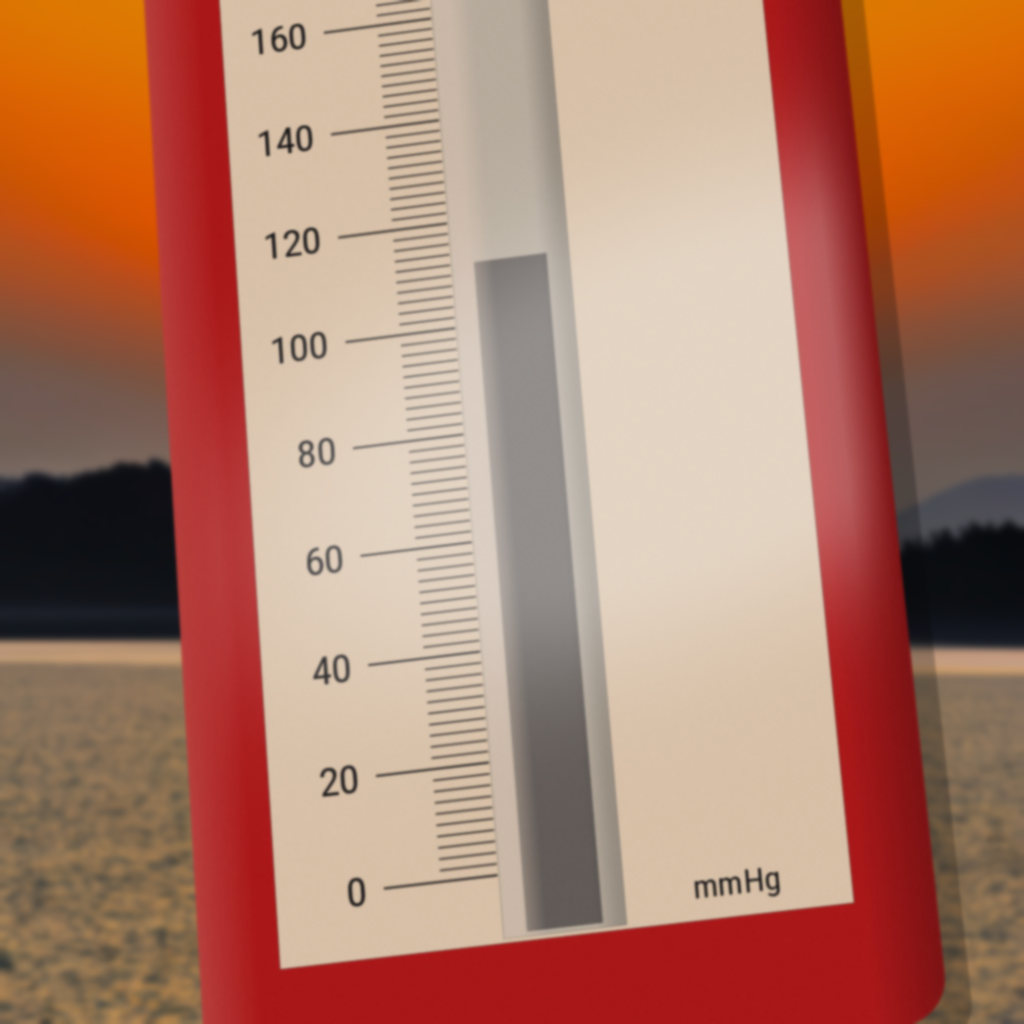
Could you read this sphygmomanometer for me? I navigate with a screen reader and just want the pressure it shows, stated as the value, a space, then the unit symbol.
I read 112 mmHg
